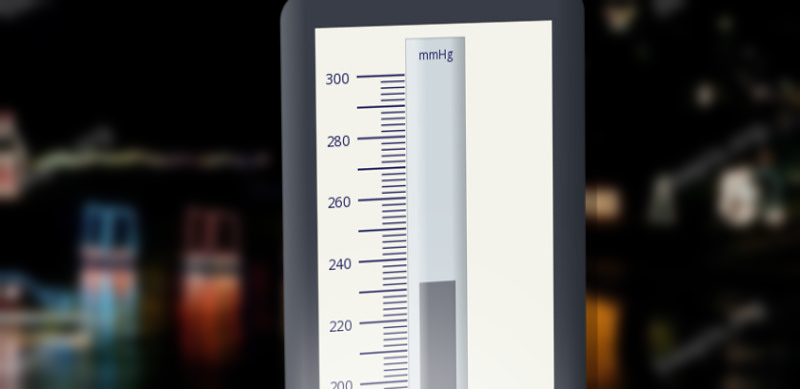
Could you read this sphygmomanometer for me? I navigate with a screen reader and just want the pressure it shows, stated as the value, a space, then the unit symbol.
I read 232 mmHg
